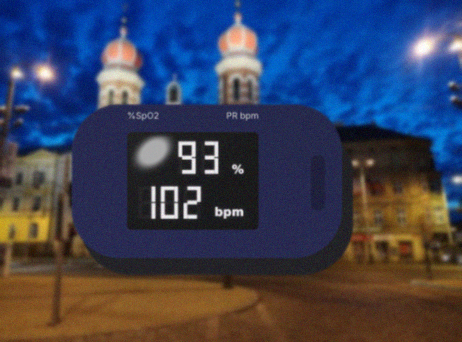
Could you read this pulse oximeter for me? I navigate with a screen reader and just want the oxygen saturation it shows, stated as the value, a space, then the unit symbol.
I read 93 %
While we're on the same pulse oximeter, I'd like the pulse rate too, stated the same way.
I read 102 bpm
